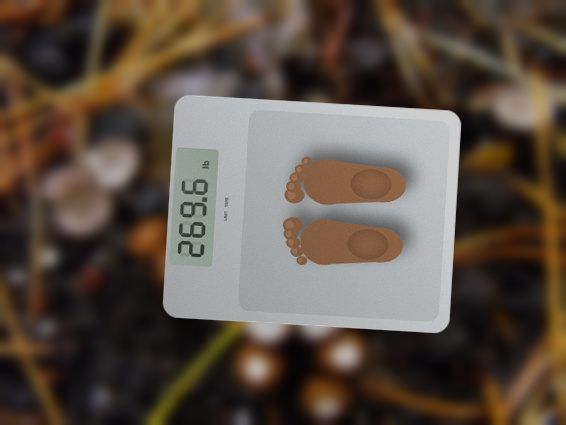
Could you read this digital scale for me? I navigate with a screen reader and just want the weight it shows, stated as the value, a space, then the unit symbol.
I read 269.6 lb
